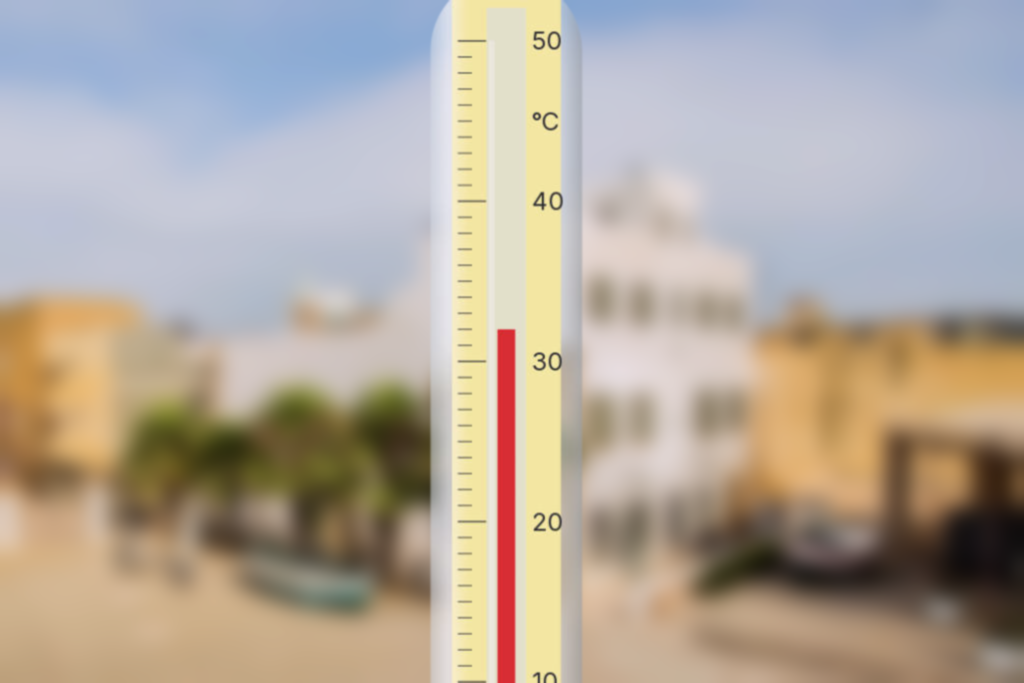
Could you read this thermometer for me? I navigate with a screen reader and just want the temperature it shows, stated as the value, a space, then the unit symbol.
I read 32 °C
